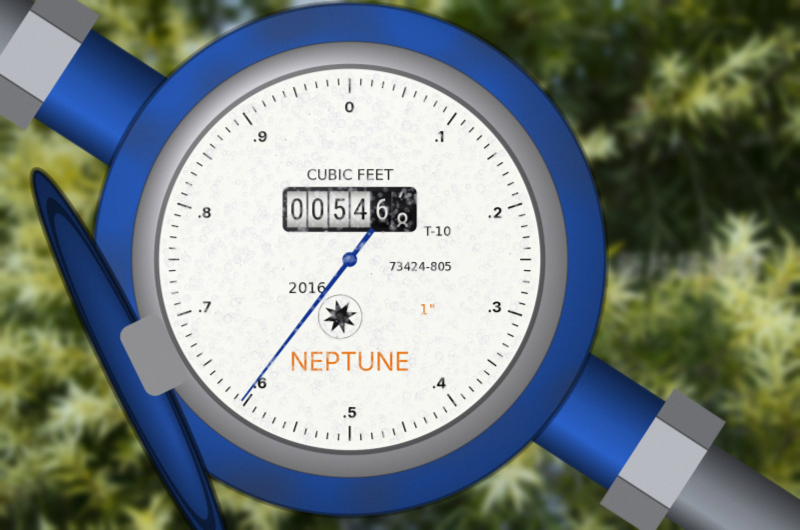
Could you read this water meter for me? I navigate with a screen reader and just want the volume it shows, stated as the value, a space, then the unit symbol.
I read 5467.60 ft³
